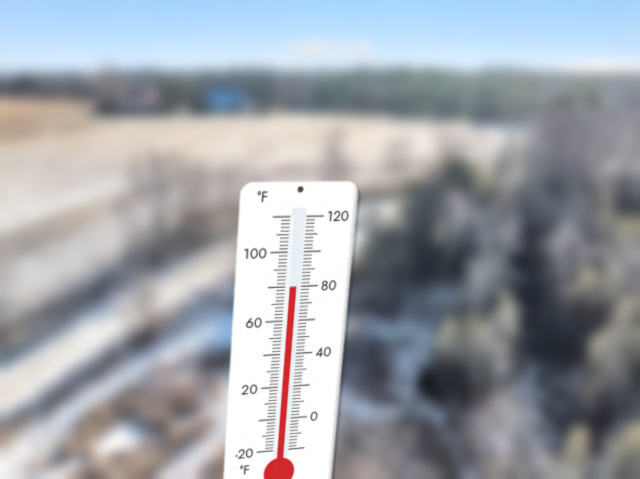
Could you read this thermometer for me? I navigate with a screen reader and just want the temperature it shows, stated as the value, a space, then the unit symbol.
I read 80 °F
